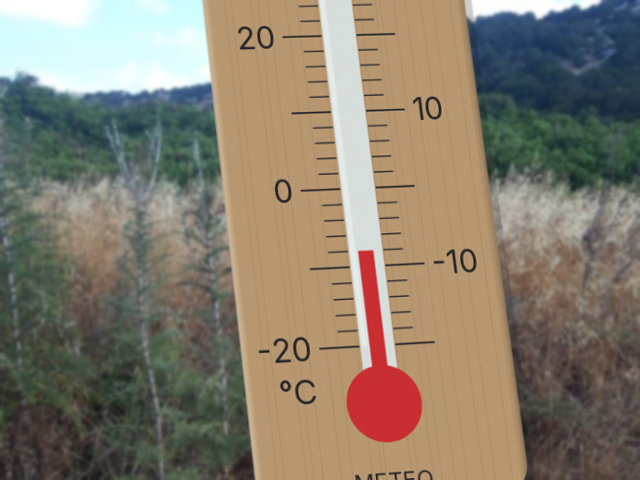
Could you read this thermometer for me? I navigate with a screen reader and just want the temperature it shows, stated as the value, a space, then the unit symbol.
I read -8 °C
